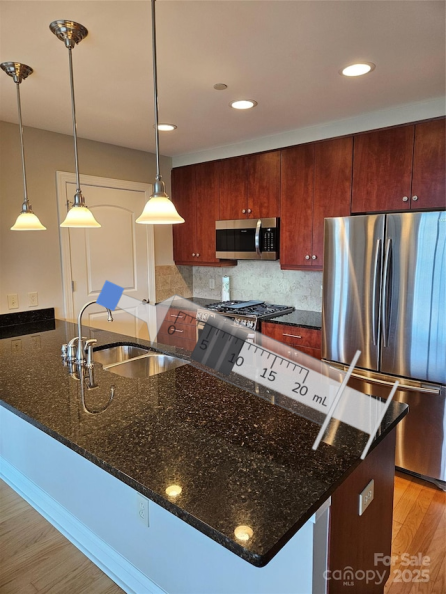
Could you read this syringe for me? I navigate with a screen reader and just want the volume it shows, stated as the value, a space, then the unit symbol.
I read 4 mL
